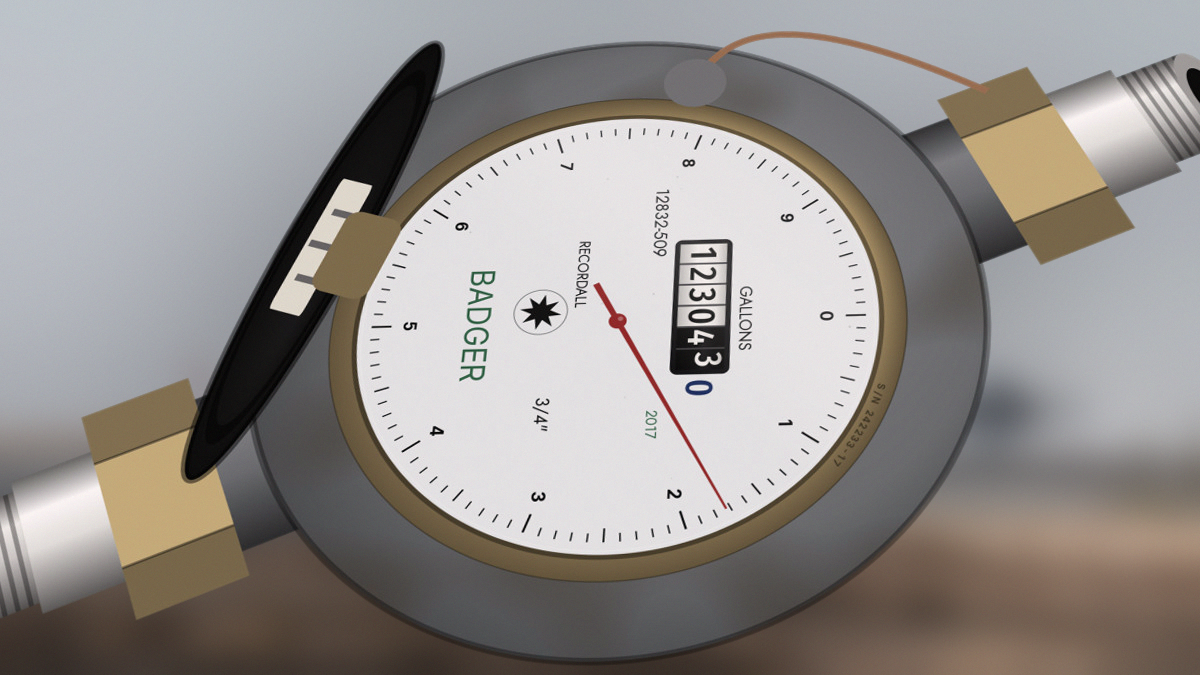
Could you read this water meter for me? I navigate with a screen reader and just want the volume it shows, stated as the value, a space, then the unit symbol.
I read 1230431.7 gal
